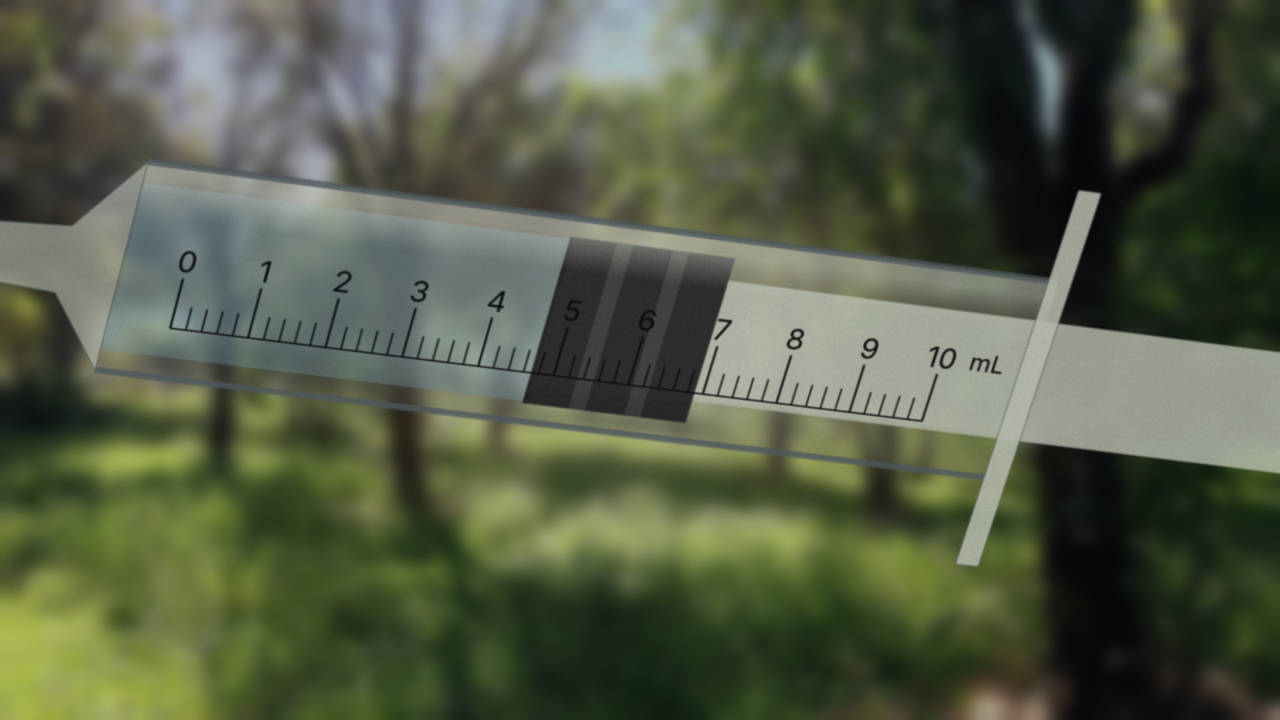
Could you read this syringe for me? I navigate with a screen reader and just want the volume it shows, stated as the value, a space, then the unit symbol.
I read 4.7 mL
